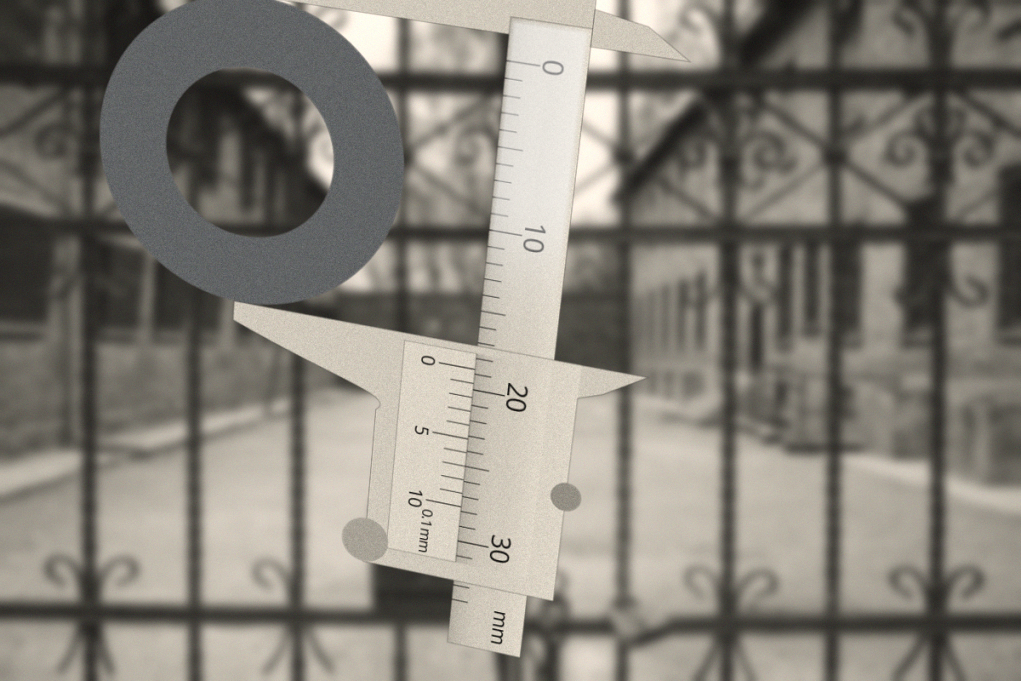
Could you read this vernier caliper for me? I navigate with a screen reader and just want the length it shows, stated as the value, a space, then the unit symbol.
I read 18.7 mm
